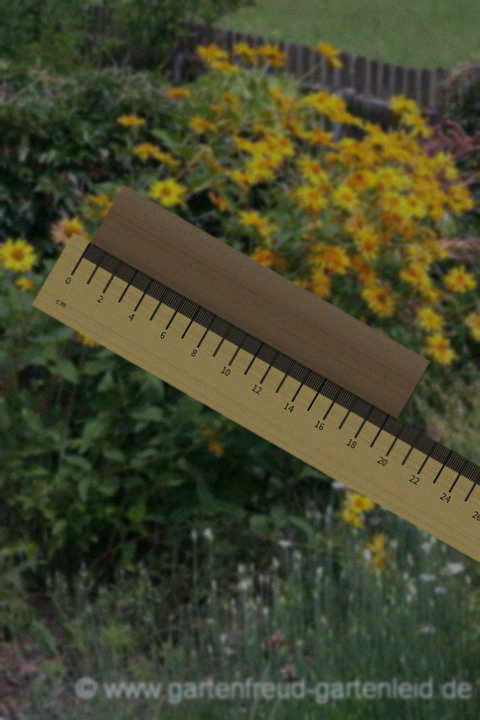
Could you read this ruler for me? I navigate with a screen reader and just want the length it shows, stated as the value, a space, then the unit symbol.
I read 19.5 cm
